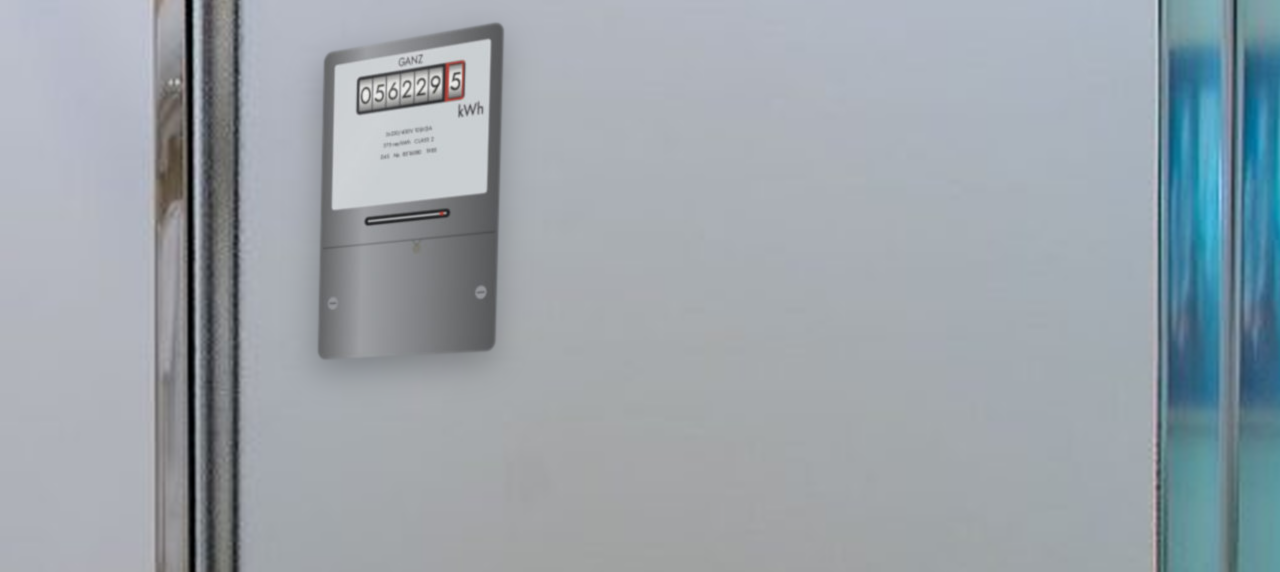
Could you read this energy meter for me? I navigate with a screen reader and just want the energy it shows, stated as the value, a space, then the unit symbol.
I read 56229.5 kWh
